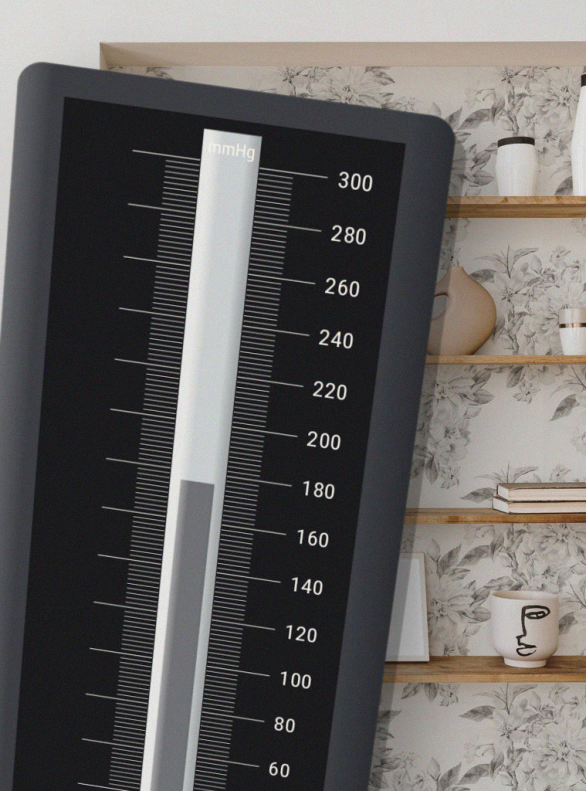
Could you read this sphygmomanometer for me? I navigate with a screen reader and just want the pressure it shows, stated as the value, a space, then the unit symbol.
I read 176 mmHg
